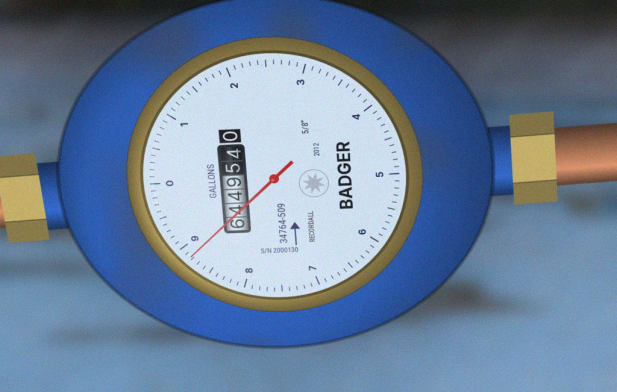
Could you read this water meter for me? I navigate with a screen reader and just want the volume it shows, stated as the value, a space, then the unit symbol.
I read 6449538.8 gal
